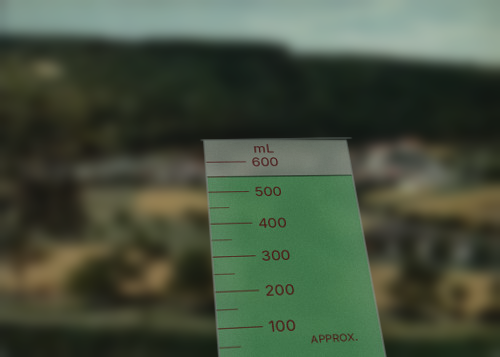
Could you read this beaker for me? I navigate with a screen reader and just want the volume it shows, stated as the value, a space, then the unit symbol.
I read 550 mL
